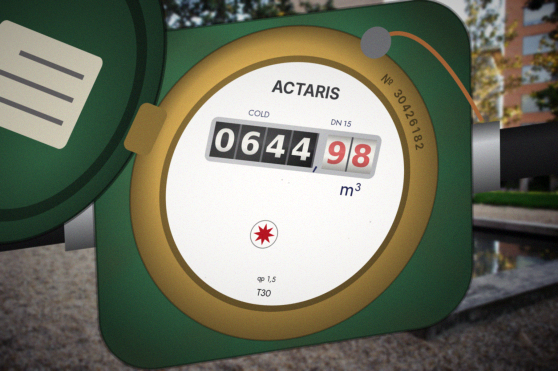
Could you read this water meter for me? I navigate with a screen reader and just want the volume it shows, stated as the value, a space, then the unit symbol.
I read 644.98 m³
